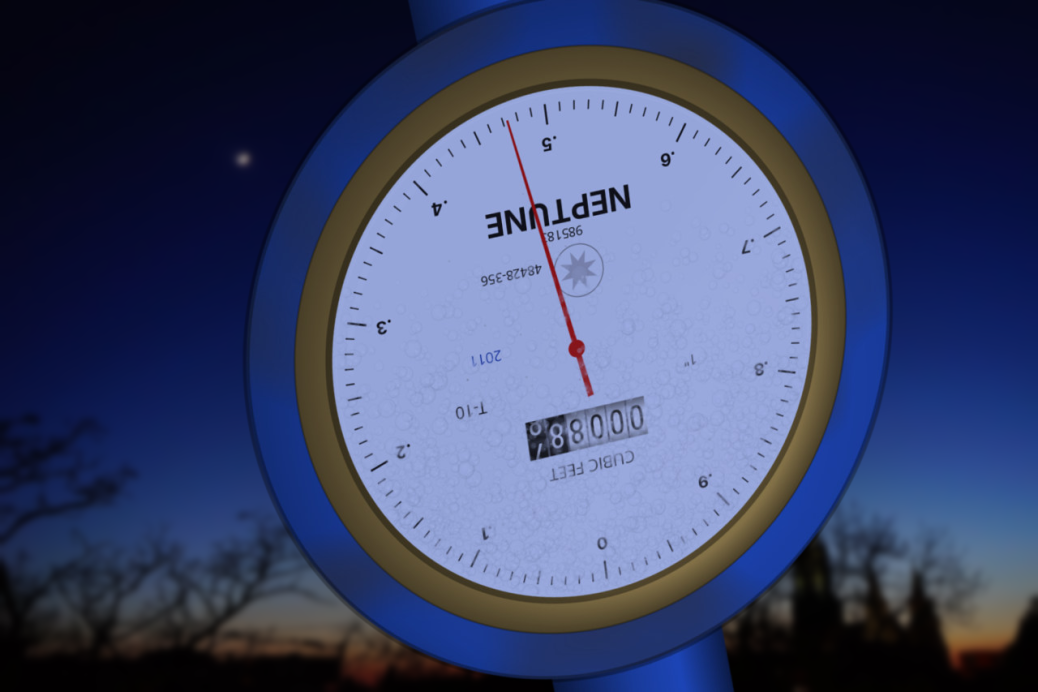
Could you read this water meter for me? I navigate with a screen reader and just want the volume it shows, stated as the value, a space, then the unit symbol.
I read 887.47 ft³
